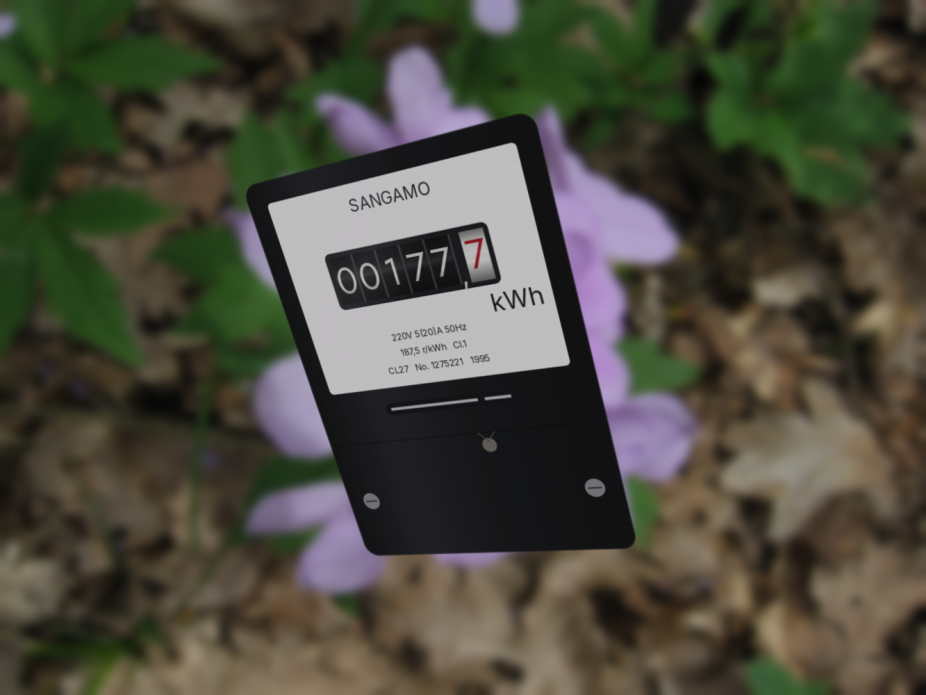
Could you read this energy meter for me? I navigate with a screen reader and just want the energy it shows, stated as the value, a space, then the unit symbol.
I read 177.7 kWh
